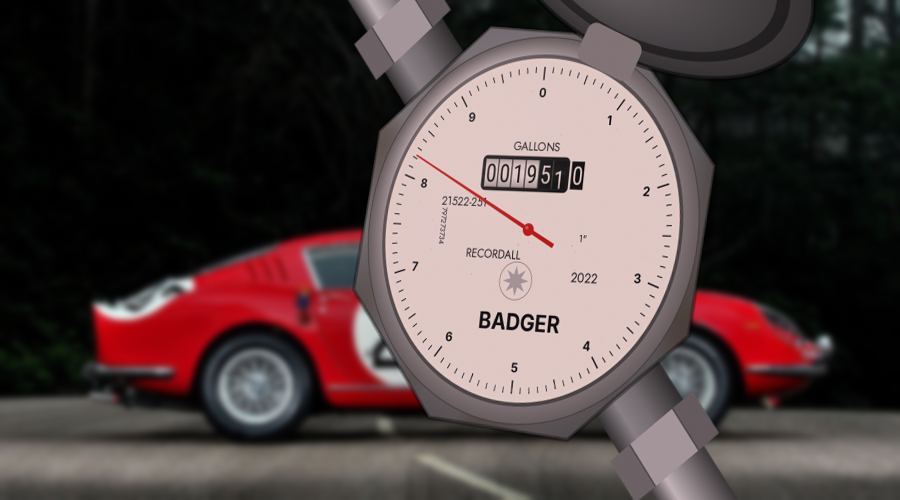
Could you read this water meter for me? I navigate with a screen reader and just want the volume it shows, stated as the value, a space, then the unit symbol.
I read 19508.2 gal
